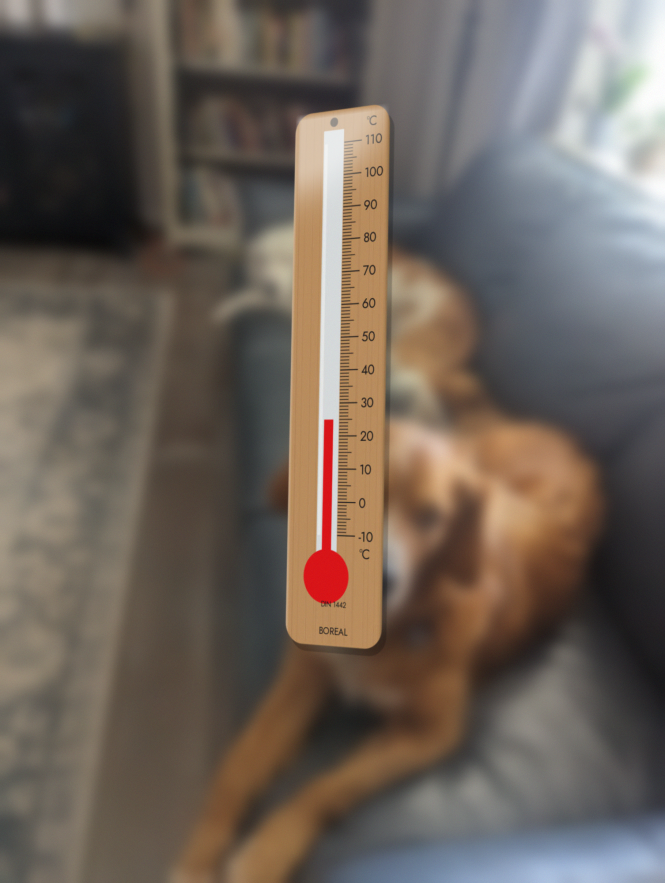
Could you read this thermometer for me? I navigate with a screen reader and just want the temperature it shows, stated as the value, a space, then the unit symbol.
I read 25 °C
